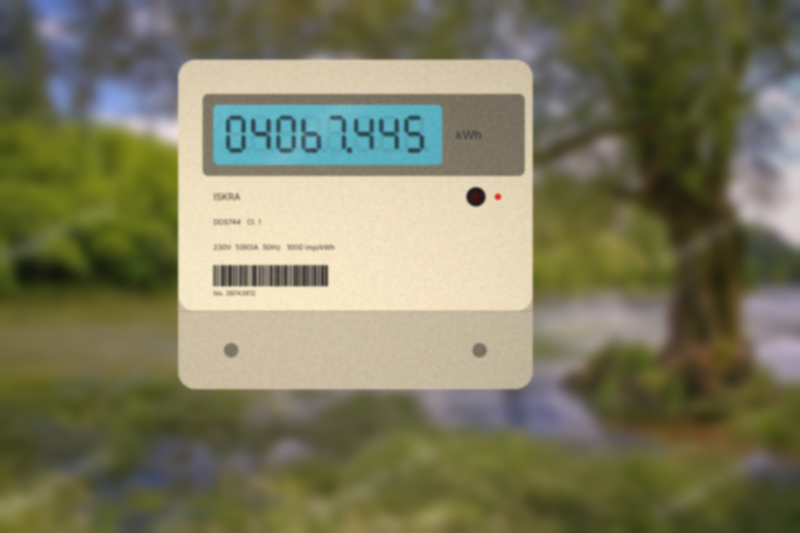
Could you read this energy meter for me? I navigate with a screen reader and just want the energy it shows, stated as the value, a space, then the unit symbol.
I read 4067.445 kWh
